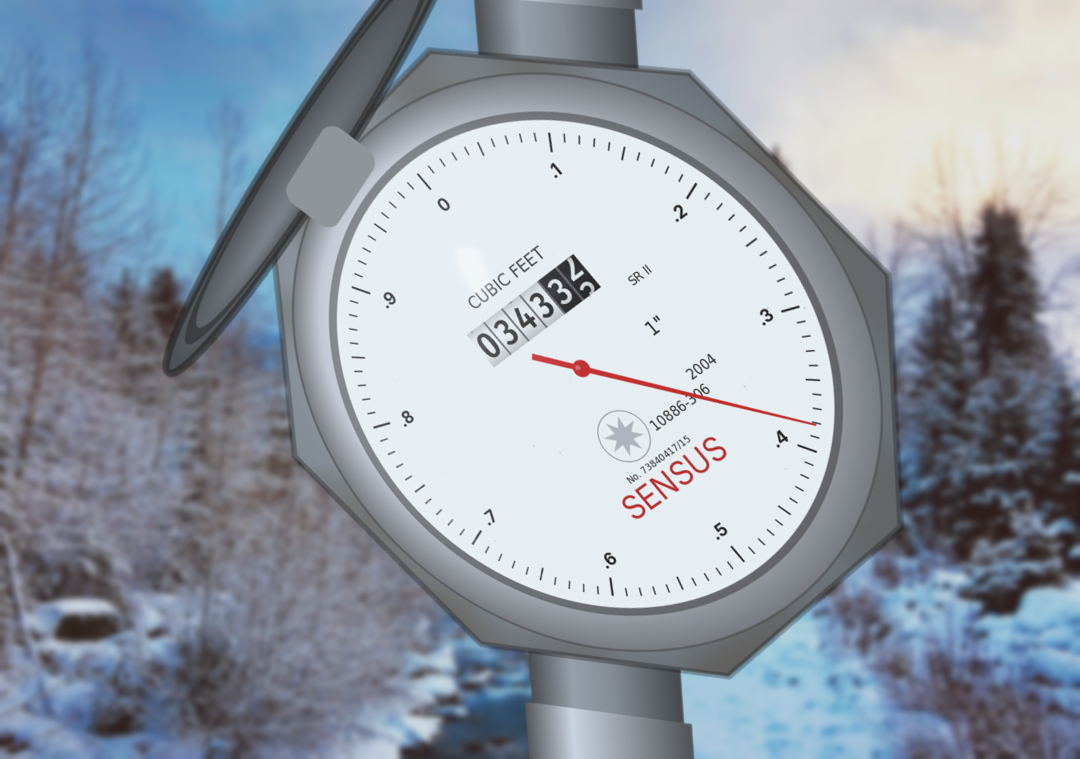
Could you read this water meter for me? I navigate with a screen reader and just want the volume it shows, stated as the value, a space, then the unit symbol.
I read 34332.38 ft³
